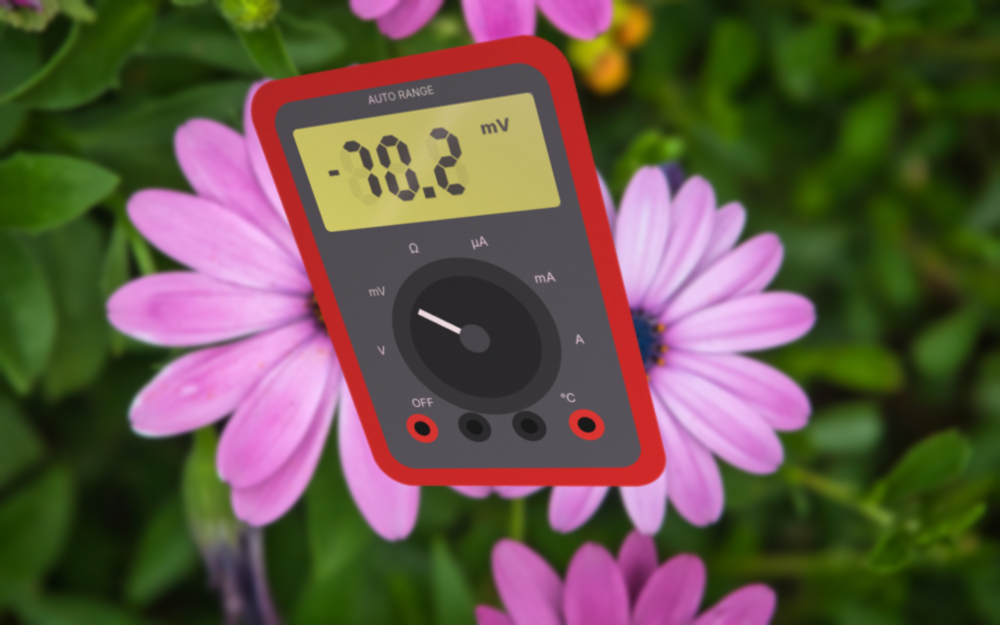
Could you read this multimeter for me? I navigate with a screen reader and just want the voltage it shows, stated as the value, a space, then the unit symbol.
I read -70.2 mV
